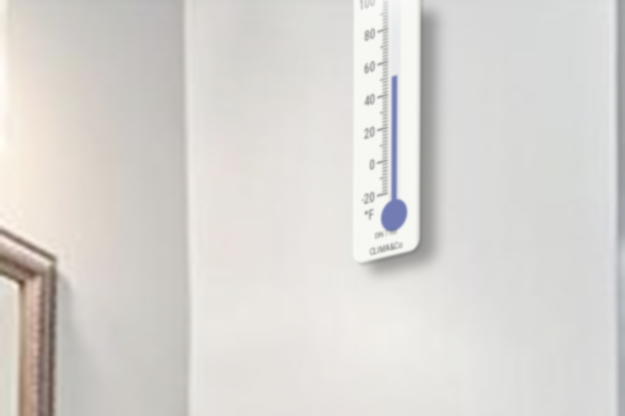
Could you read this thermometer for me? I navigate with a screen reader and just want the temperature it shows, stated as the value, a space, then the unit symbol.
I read 50 °F
